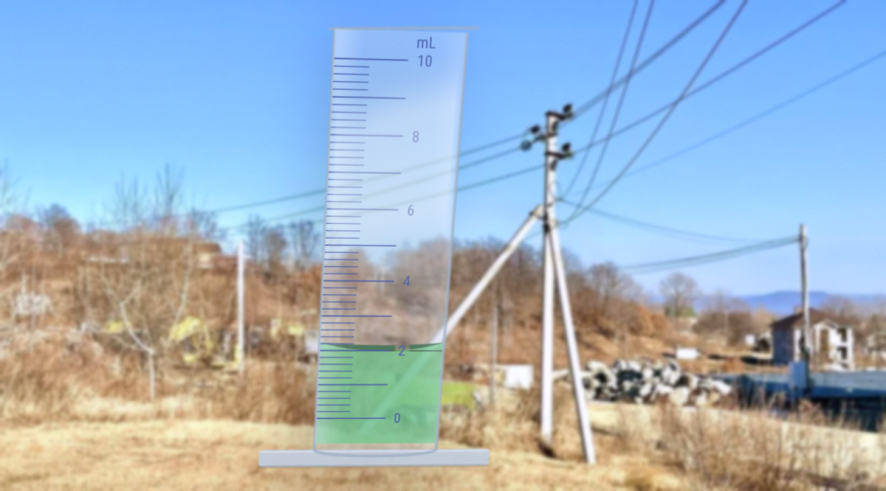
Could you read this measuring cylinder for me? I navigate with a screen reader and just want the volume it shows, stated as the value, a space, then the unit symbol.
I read 2 mL
